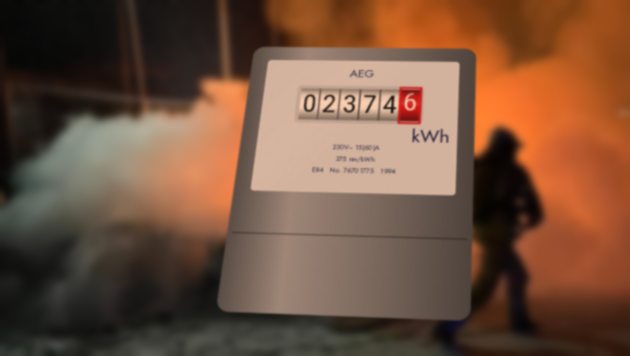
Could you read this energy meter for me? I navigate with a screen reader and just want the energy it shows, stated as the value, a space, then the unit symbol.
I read 2374.6 kWh
